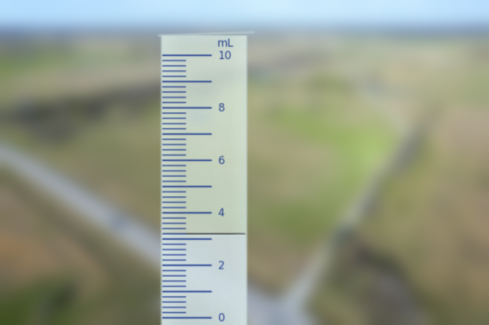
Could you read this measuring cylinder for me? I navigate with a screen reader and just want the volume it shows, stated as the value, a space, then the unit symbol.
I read 3.2 mL
